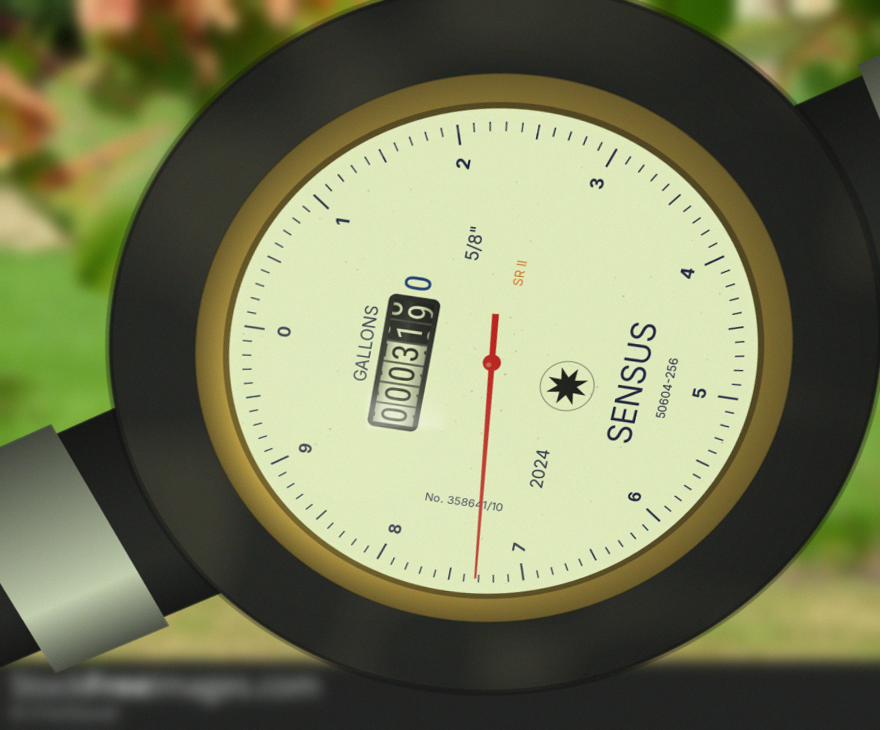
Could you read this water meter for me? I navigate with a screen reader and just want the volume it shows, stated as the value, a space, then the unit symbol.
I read 3187.3 gal
